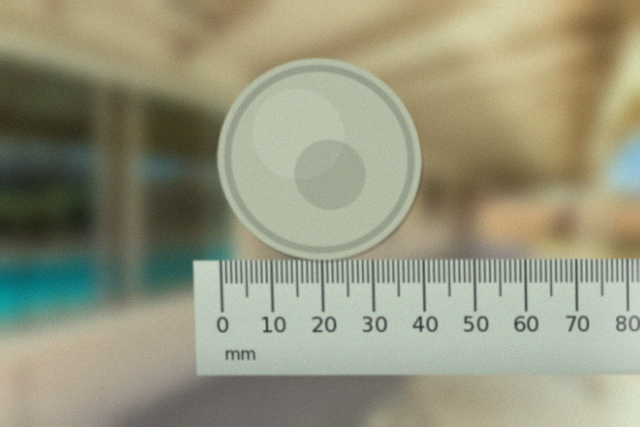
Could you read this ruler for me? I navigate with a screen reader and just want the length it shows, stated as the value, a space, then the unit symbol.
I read 40 mm
